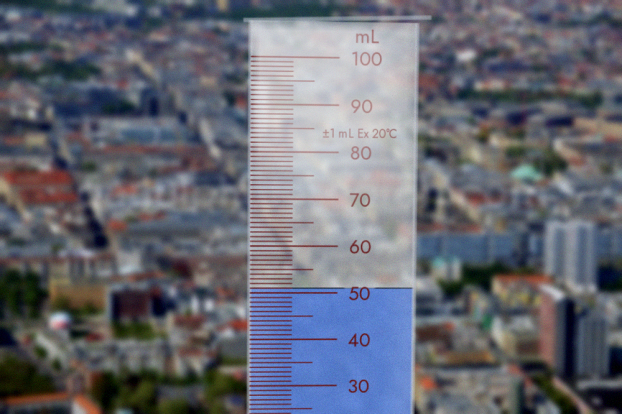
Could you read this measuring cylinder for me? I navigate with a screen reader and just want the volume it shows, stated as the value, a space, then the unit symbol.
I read 51 mL
